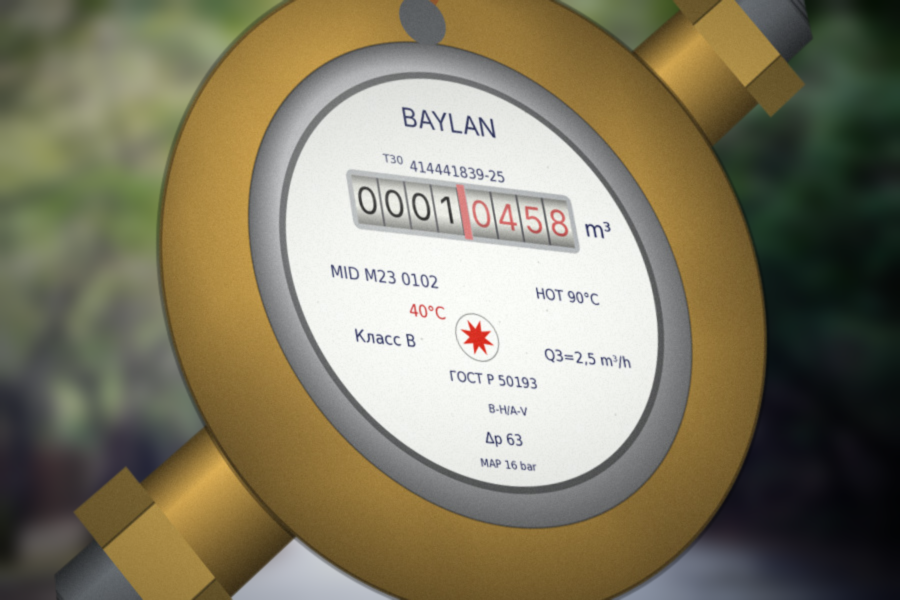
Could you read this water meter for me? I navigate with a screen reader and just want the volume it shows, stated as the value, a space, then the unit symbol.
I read 1.0458 m³
